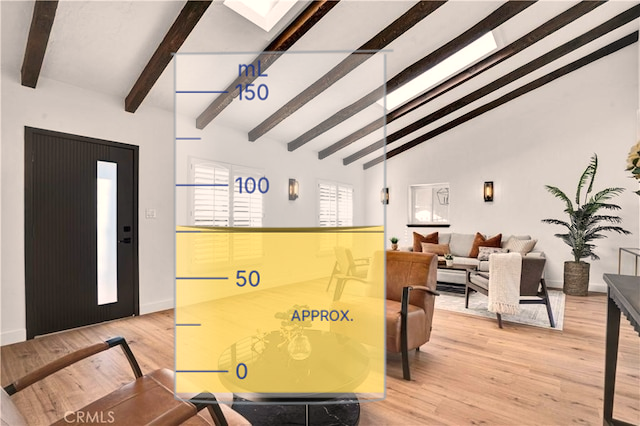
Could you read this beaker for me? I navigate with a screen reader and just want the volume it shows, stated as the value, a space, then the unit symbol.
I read 75 mL
